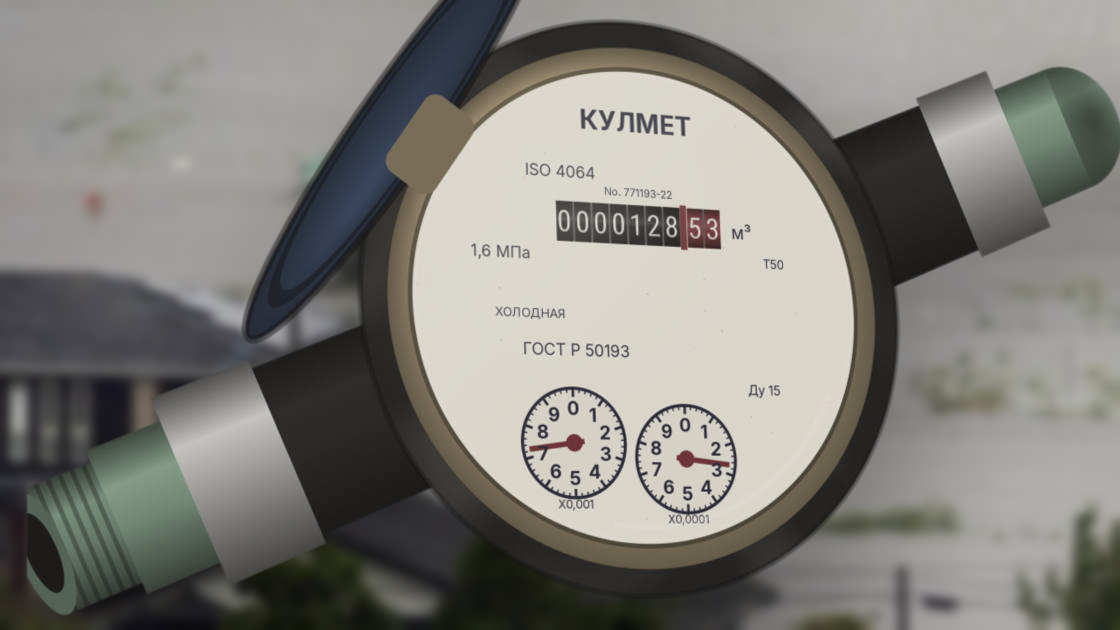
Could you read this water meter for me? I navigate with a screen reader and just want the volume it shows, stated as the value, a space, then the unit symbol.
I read 128.5372 m³
